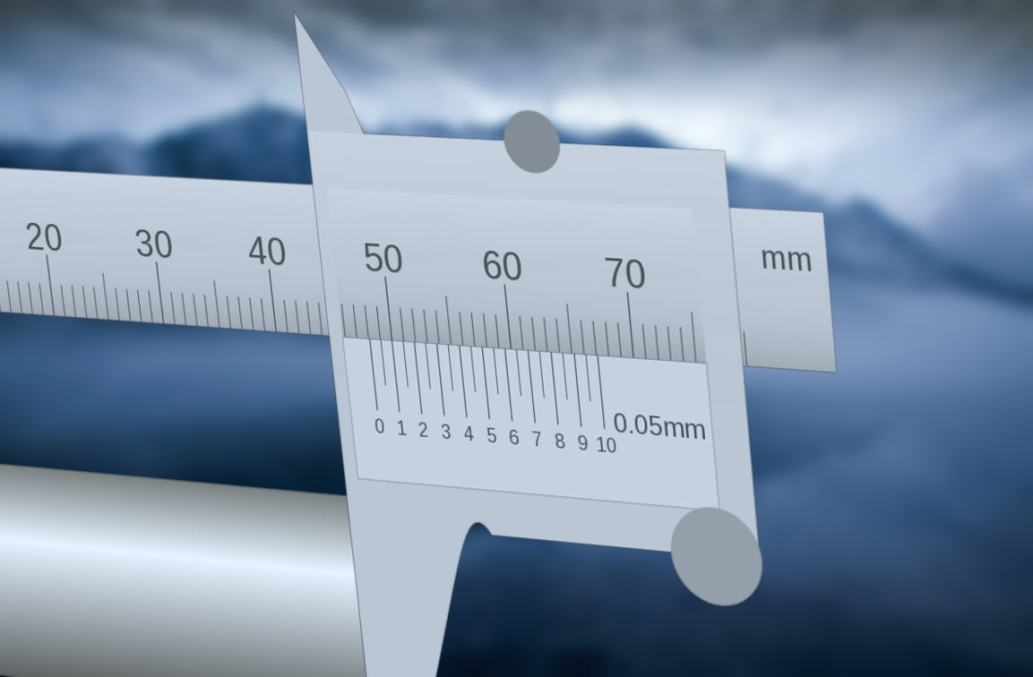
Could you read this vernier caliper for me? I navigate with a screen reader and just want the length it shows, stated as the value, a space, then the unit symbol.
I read 48.1 mm
